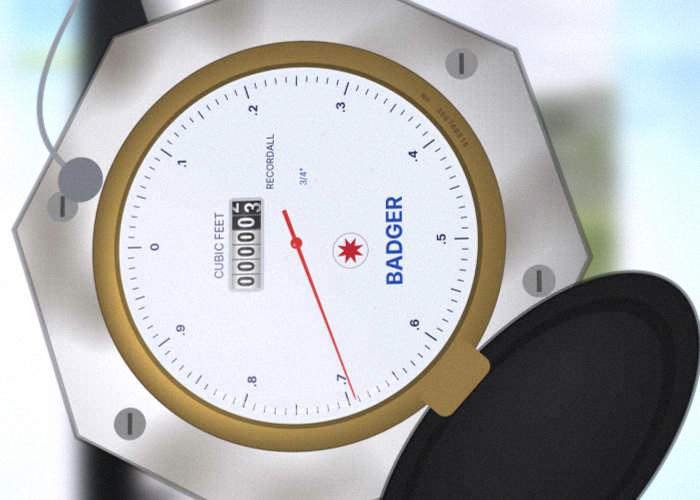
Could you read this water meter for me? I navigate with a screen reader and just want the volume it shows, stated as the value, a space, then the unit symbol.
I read 2.69 ft³
